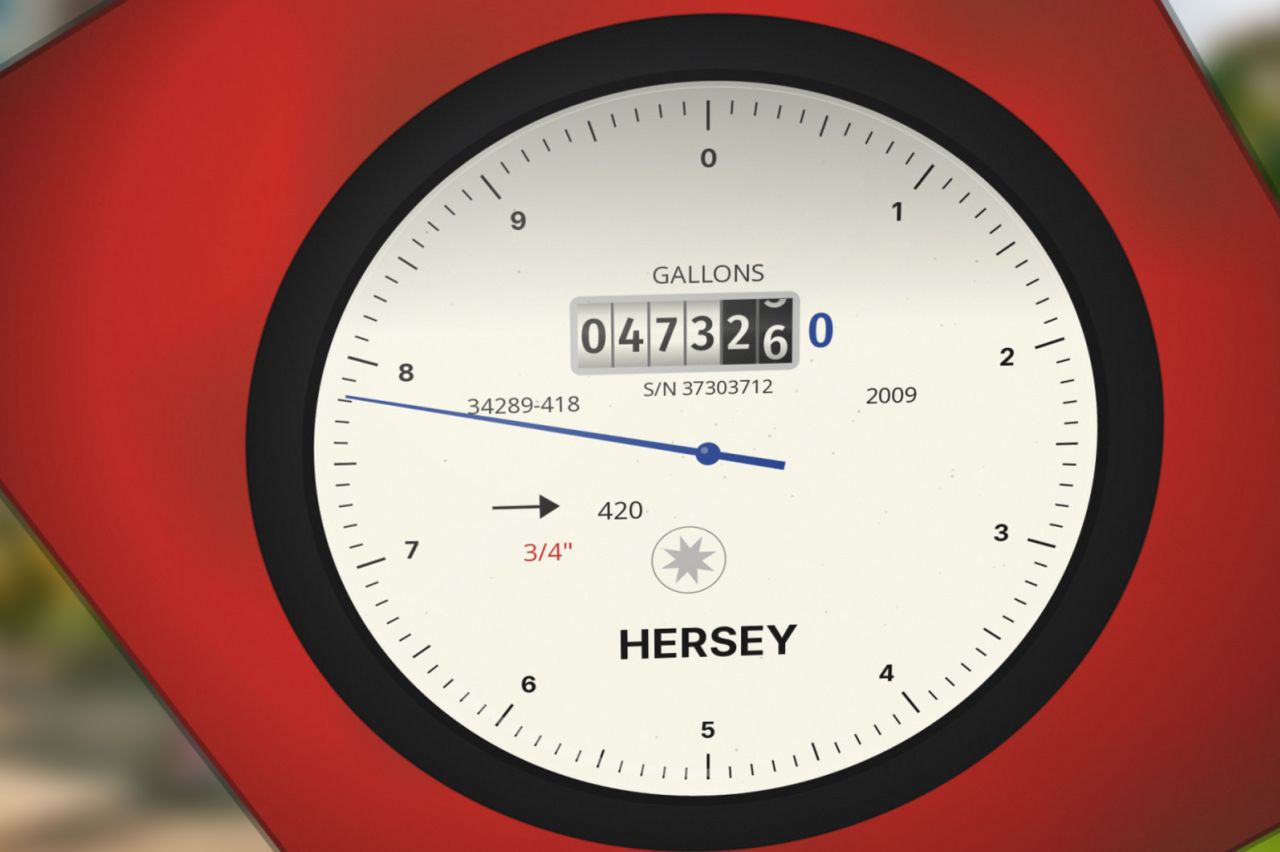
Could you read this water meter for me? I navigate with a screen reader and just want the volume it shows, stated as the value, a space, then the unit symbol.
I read 473257.8 gal
